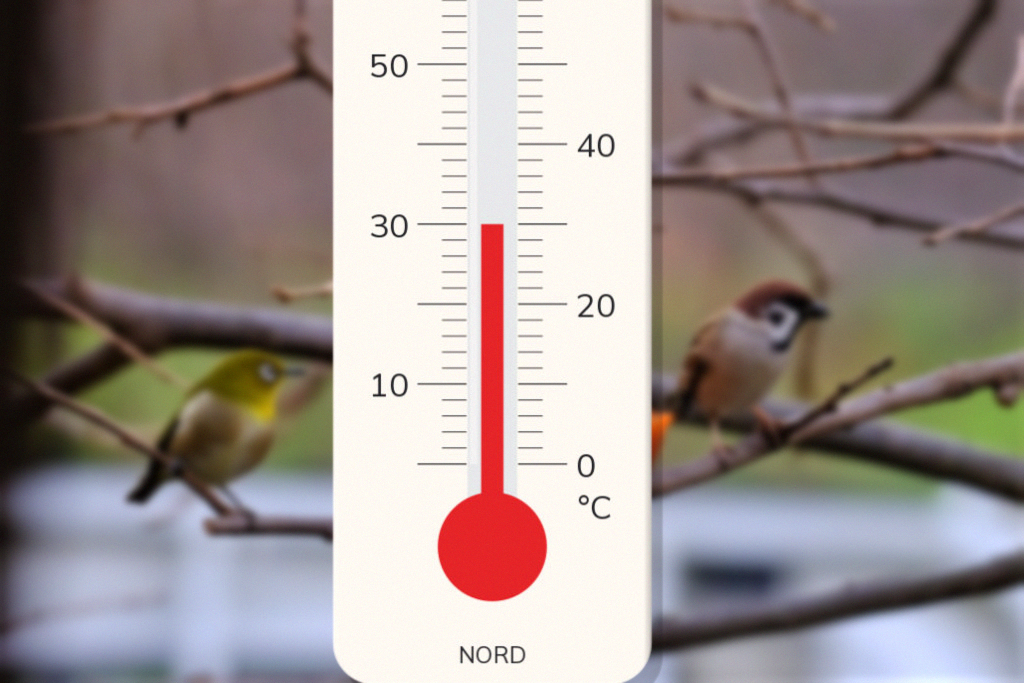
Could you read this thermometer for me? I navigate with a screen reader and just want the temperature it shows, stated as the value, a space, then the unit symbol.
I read 30 °C
